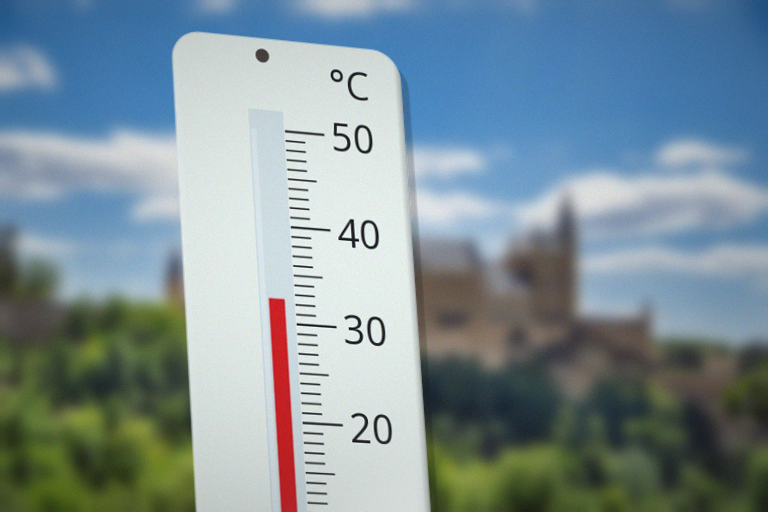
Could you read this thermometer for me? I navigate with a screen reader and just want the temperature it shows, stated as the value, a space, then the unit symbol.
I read 32.5 °C
